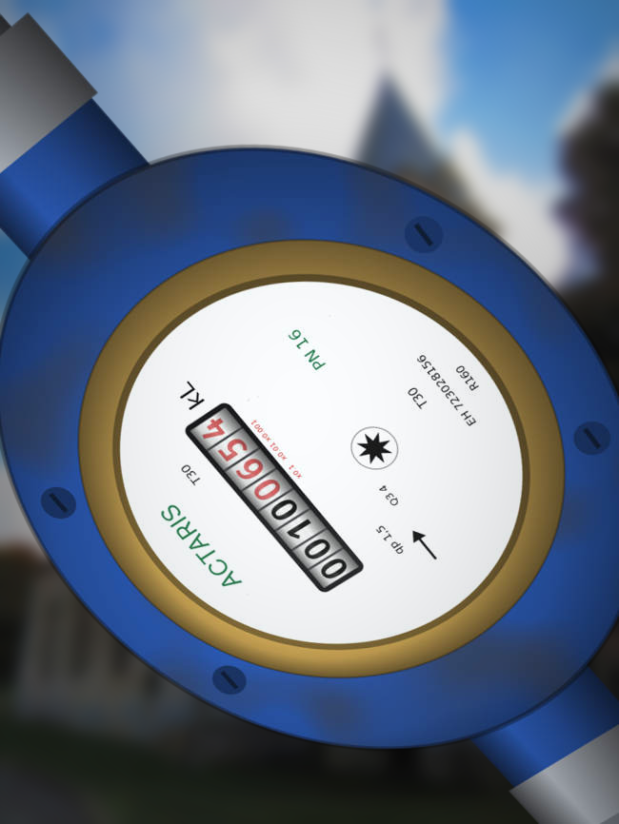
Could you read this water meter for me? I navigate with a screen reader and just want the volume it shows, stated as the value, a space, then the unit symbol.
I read 10.0654 kL
